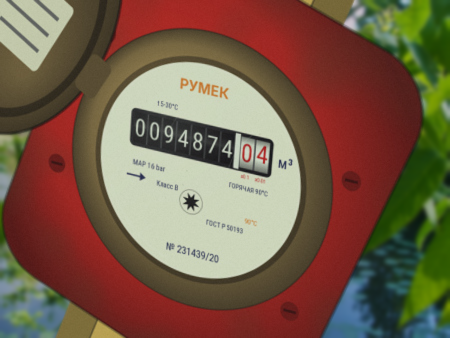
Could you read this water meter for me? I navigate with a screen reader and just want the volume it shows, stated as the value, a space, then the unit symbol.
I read 94874.04 m³
